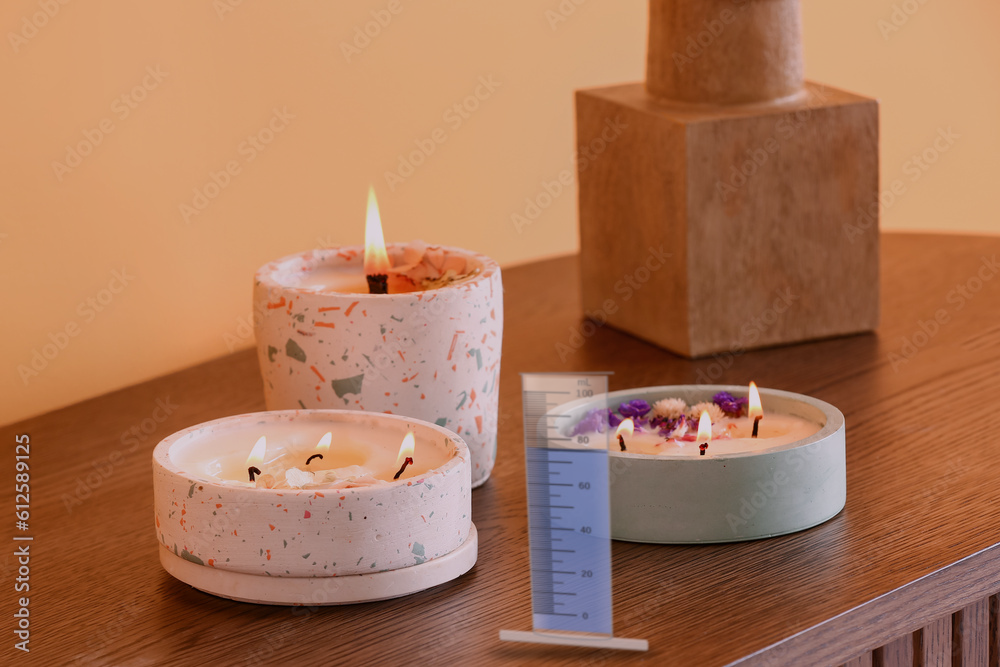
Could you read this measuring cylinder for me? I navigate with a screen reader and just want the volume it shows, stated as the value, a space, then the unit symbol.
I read 75 mL
